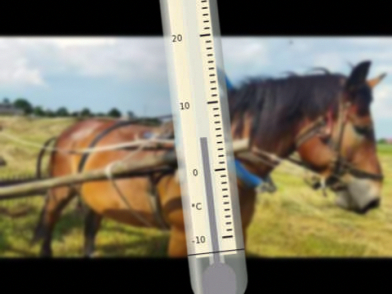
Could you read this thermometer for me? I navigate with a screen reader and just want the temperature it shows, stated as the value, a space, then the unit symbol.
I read 5 °C
